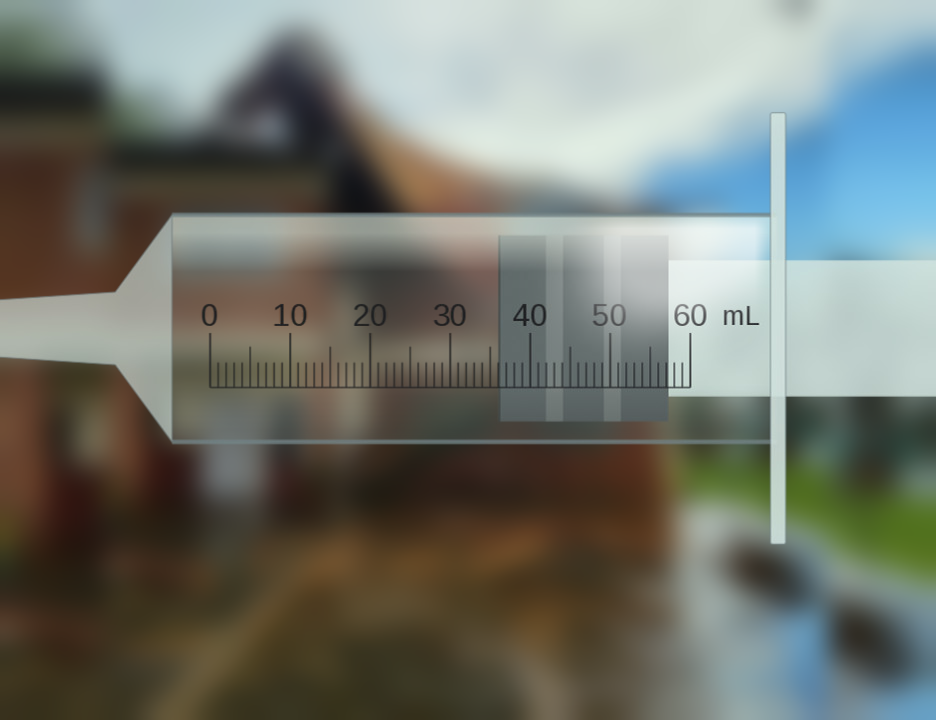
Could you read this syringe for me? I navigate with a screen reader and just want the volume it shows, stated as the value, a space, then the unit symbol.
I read 36 mL
